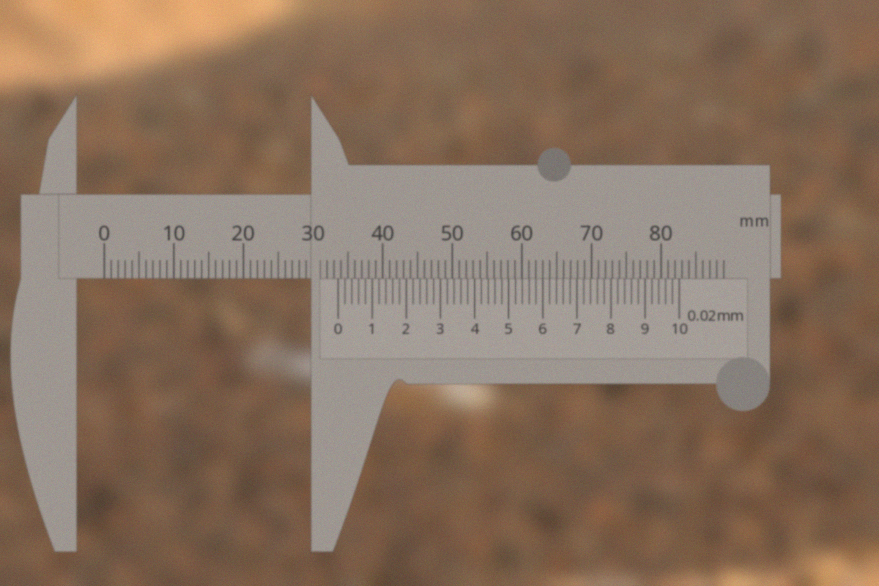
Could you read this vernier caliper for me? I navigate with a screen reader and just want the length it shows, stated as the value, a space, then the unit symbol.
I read 33.6 mm
